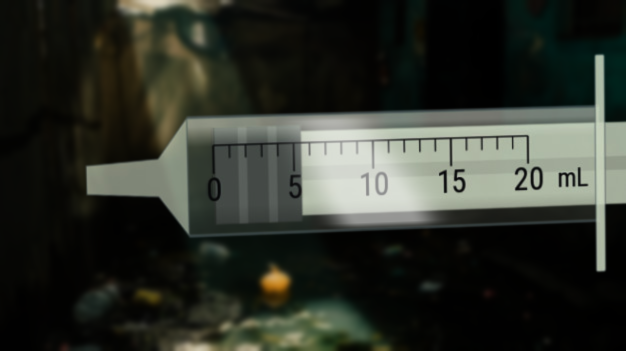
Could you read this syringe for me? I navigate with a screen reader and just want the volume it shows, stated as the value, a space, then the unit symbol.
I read 0 mL
